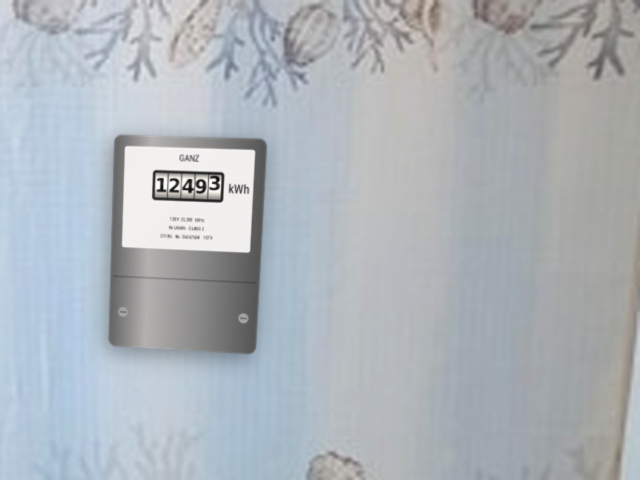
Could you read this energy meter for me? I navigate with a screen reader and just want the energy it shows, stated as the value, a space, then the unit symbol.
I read 12493 kWh
